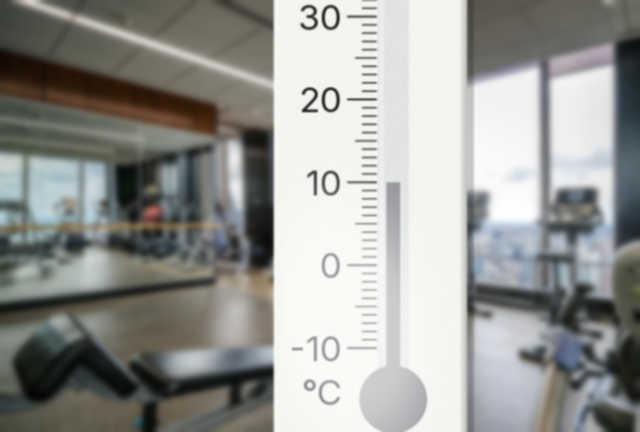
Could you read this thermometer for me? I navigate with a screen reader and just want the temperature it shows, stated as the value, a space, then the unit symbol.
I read 10 °C
